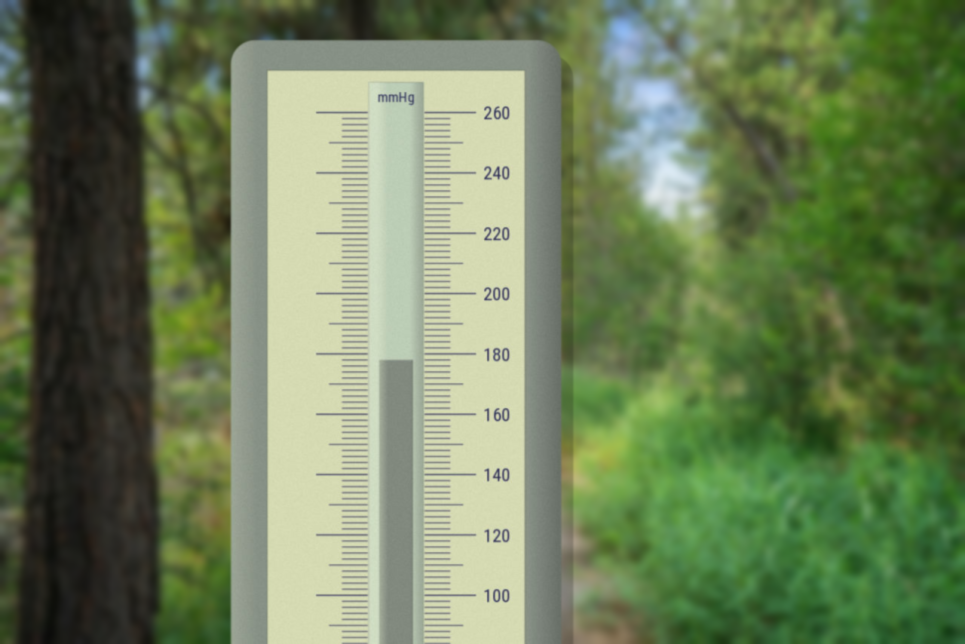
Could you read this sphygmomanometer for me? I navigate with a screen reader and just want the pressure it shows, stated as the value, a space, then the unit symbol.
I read 178 mmHg
